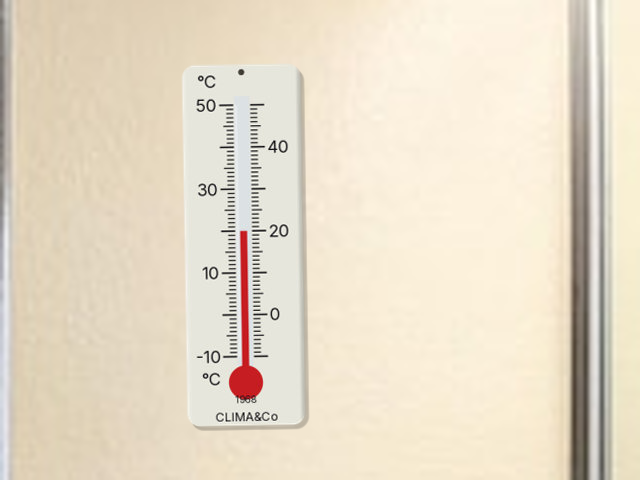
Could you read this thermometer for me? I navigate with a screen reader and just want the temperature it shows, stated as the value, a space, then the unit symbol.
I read 20 °C
